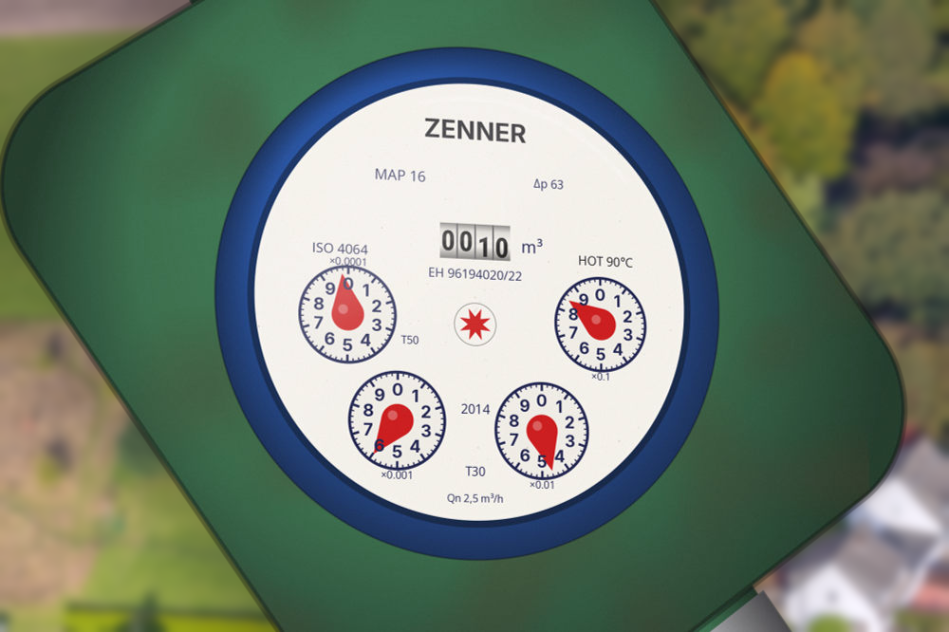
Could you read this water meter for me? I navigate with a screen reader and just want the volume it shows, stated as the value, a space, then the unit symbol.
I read 9.8459 m³
